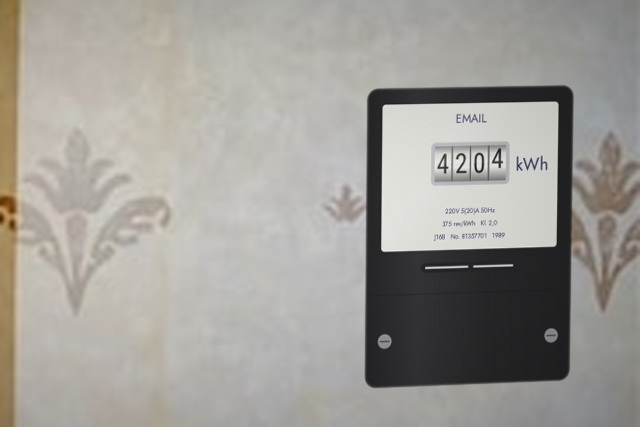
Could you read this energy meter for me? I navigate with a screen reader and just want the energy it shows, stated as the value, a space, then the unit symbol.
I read 4204 kWh
